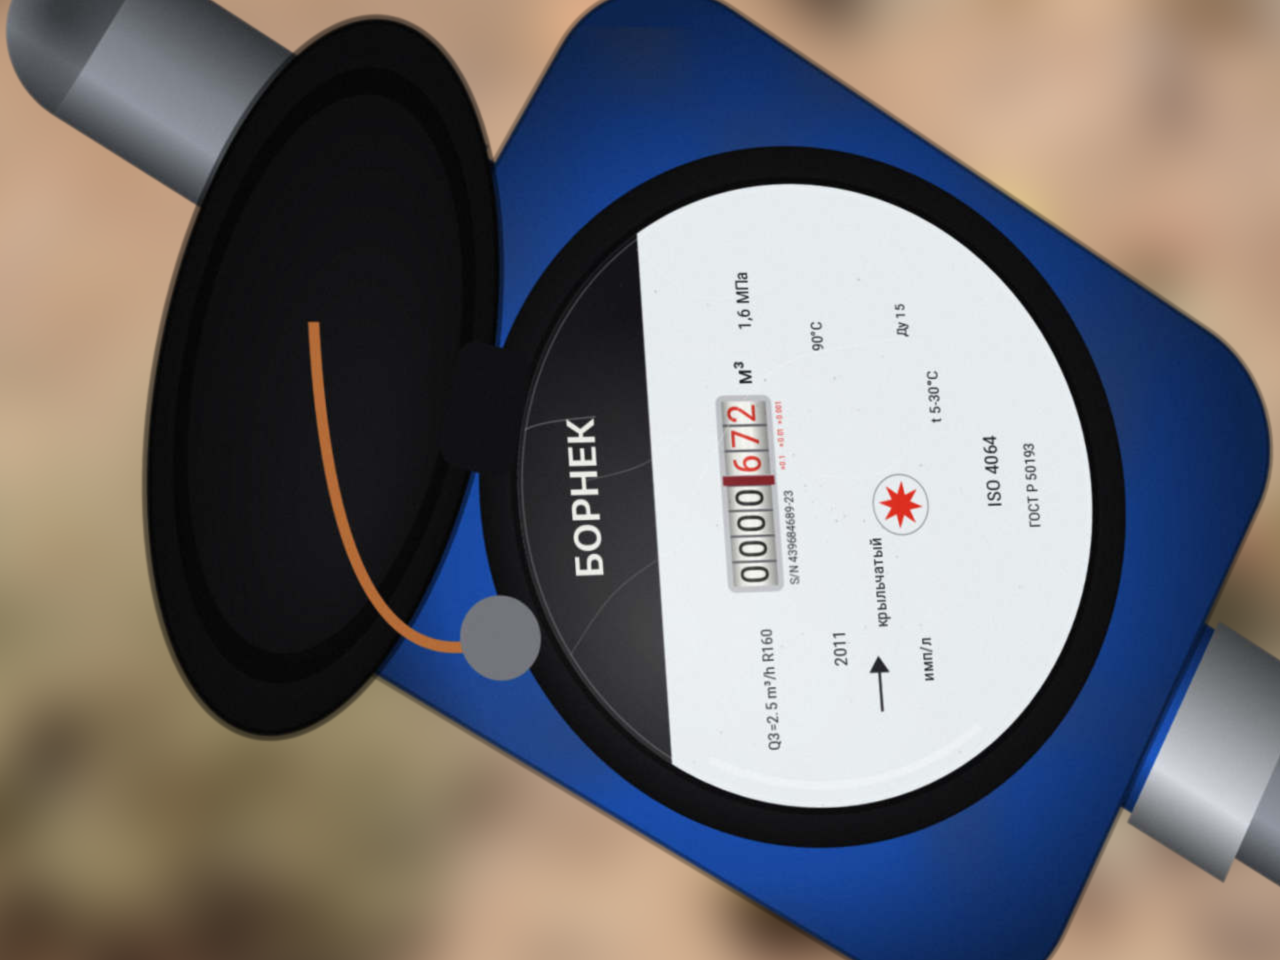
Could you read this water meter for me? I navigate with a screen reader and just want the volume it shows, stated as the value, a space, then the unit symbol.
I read 0.672 m³
